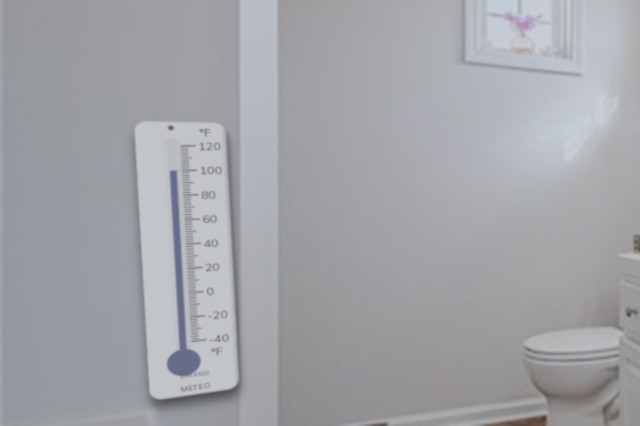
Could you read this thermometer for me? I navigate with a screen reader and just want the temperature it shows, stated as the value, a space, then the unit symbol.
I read 100 °F
